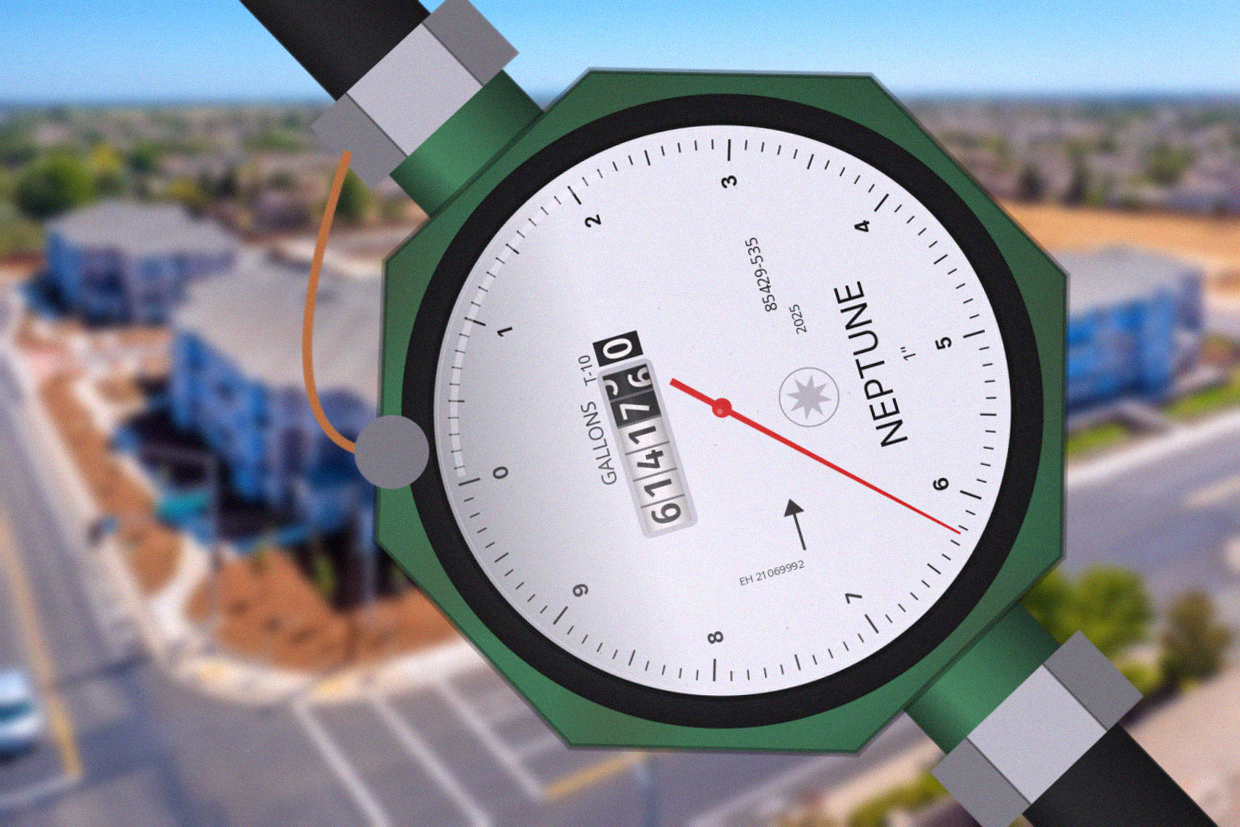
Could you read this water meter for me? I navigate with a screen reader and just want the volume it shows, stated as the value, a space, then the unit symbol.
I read 6141756.2 gal
